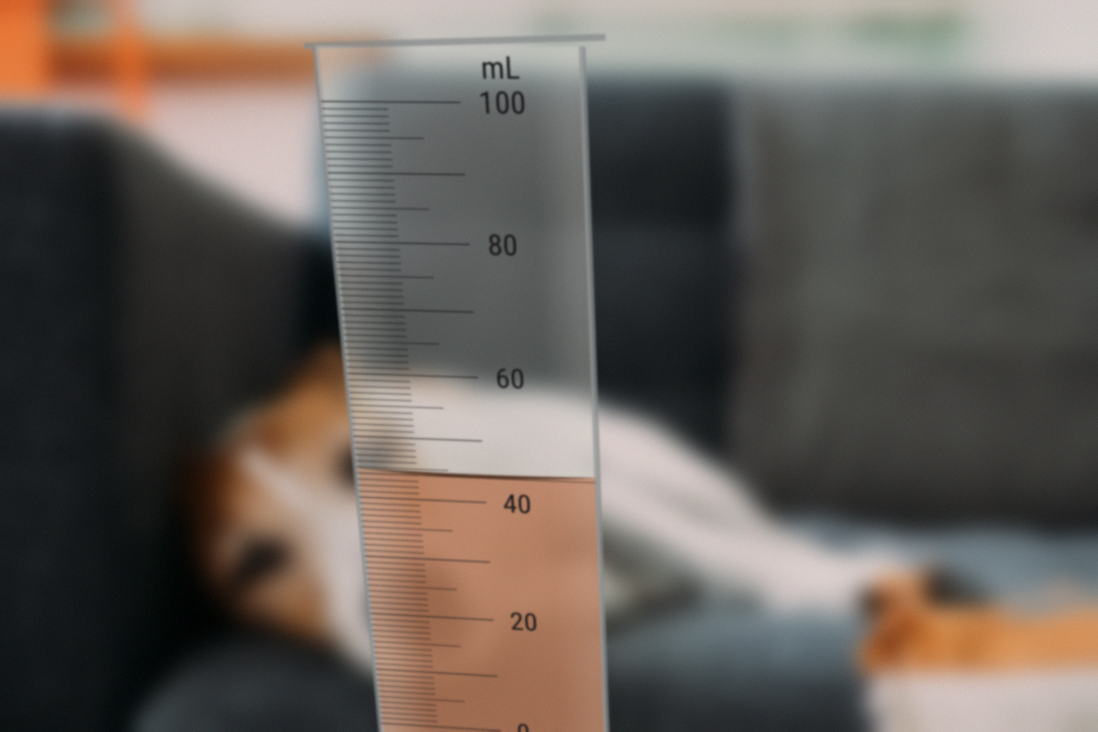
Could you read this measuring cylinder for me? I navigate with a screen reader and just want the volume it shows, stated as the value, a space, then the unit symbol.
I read 44 mL
